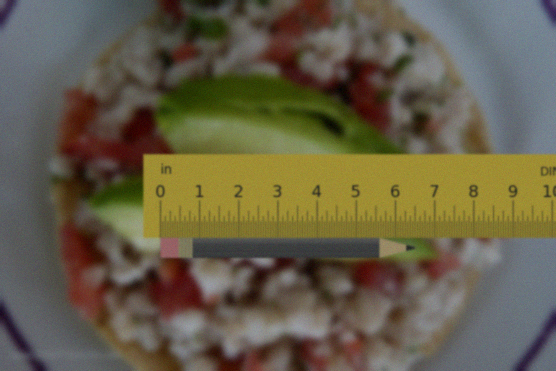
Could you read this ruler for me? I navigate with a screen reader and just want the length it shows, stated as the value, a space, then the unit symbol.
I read 6.5 in
